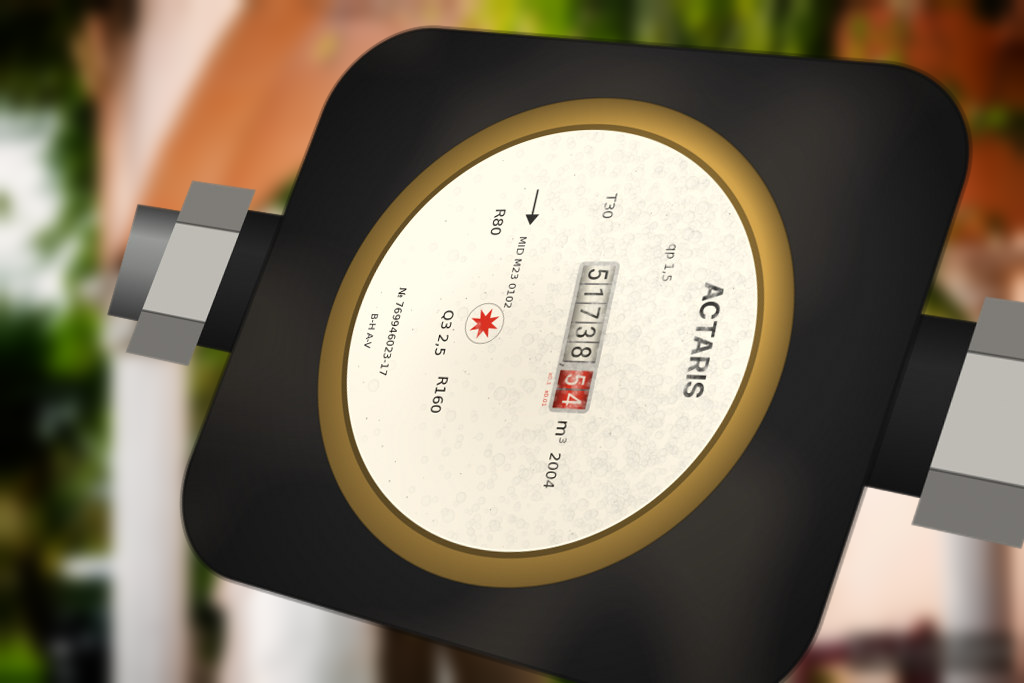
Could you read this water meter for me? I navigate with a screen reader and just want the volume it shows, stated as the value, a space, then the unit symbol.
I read 51738.54 m³
